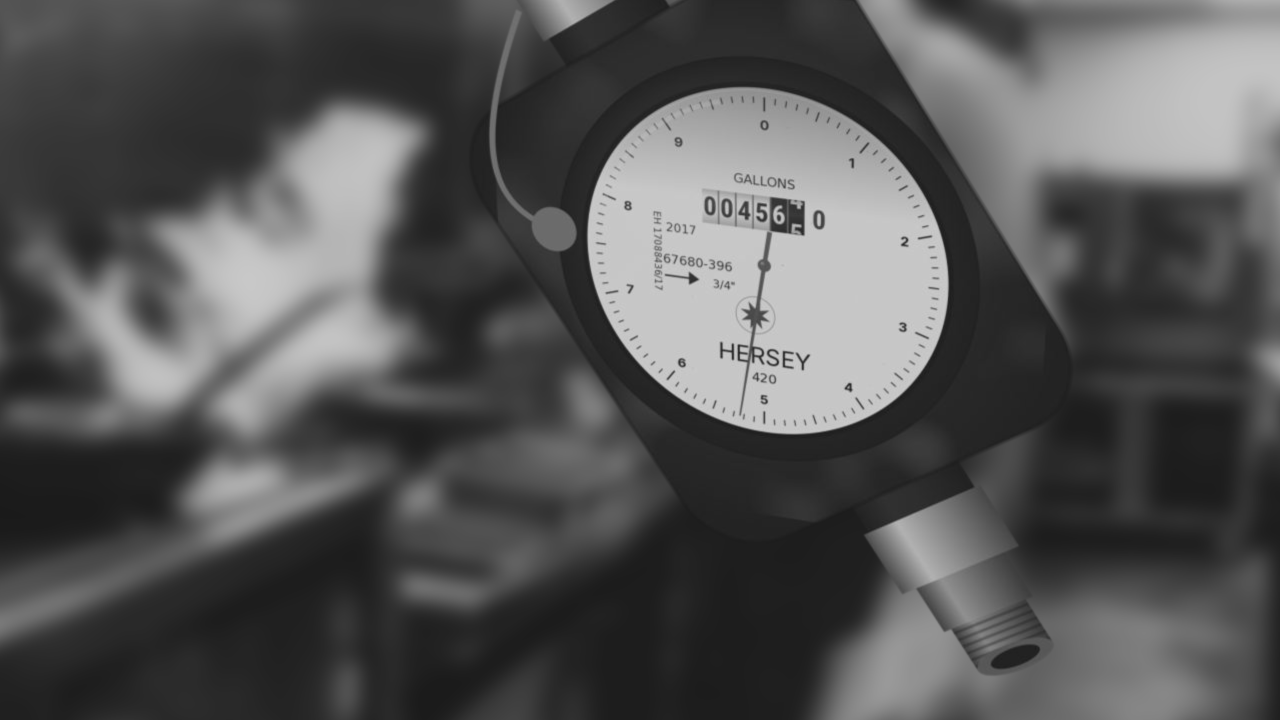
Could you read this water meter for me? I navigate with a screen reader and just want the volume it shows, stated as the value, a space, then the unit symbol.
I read 45645.2 gal
